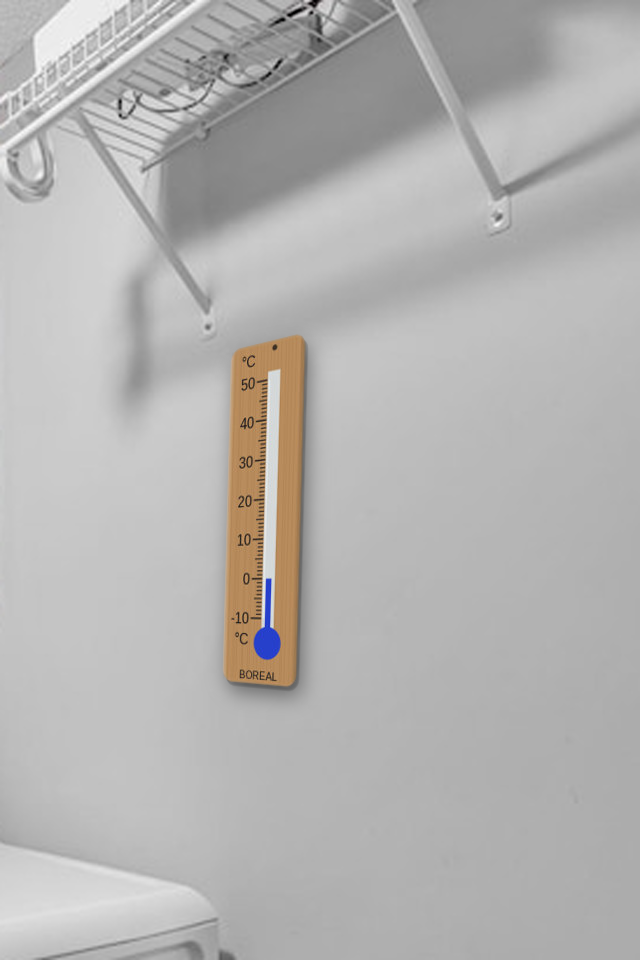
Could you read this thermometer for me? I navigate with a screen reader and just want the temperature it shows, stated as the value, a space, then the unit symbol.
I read 0 °C
